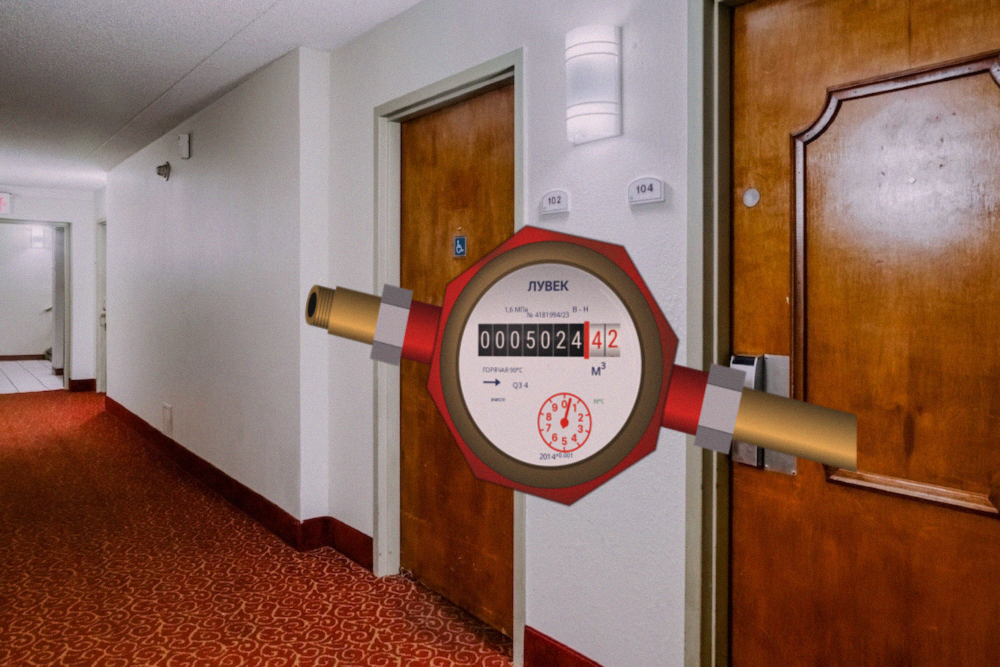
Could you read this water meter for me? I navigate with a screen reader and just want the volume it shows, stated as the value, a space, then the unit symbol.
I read 5024.420 m³
